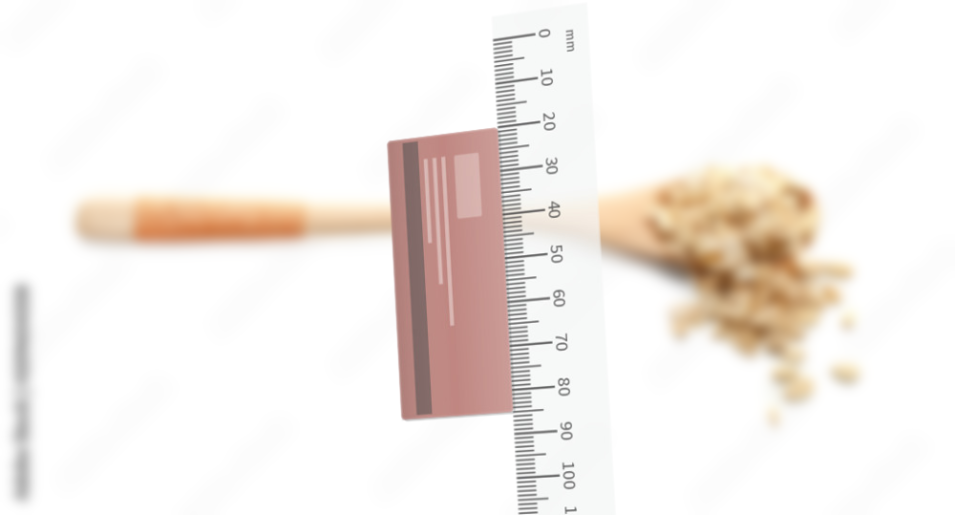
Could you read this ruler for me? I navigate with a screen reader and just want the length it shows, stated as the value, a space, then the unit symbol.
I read 65 mm
